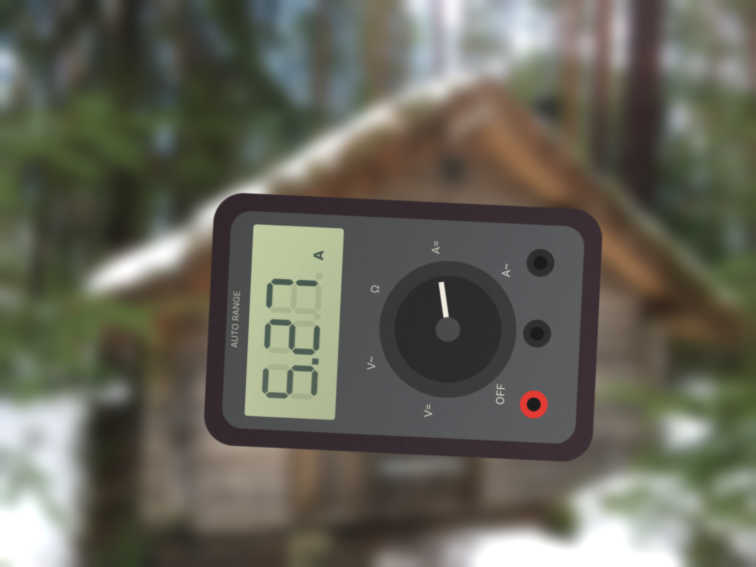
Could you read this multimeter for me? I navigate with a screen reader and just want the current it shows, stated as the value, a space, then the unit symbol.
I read 5.27 A
